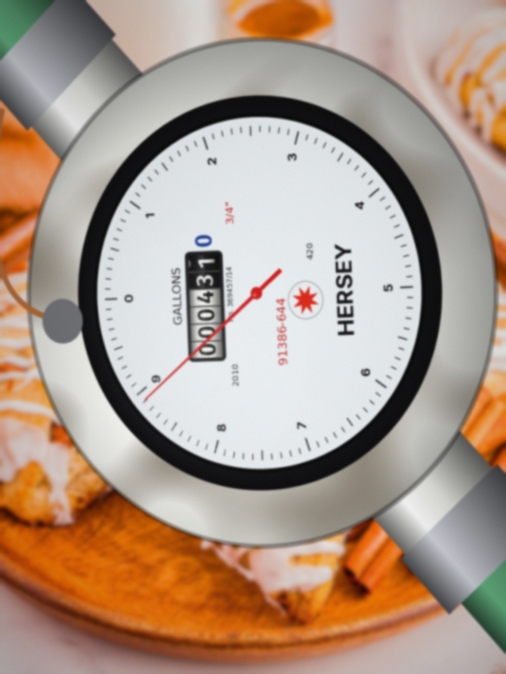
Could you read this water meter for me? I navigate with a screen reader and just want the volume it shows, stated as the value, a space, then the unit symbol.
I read 4308.9 gal
